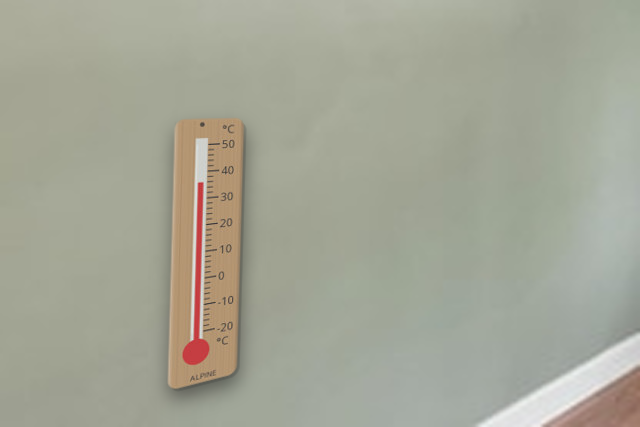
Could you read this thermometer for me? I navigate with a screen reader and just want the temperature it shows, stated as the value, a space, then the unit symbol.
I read 36 °C
